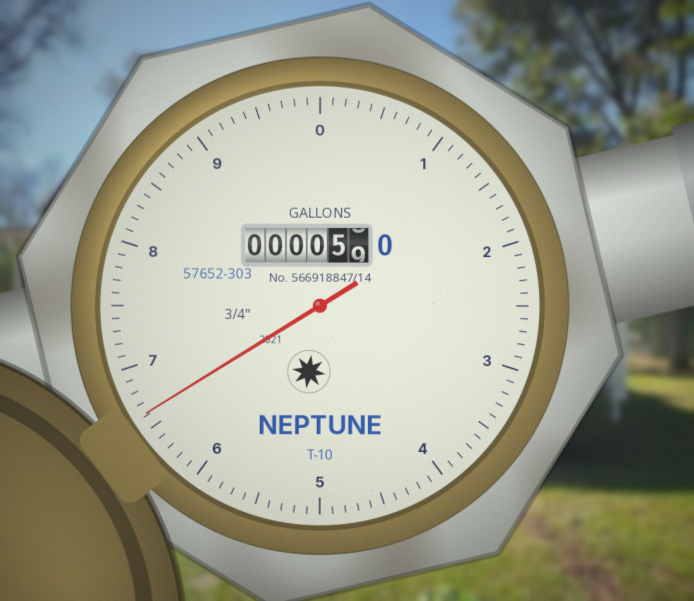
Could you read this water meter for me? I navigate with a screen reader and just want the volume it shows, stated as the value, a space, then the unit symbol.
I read 586.6 gal
